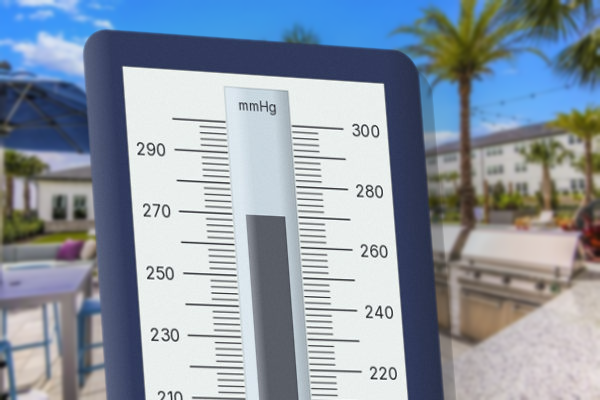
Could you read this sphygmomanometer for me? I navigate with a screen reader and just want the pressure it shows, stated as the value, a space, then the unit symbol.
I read 270 mmHg
